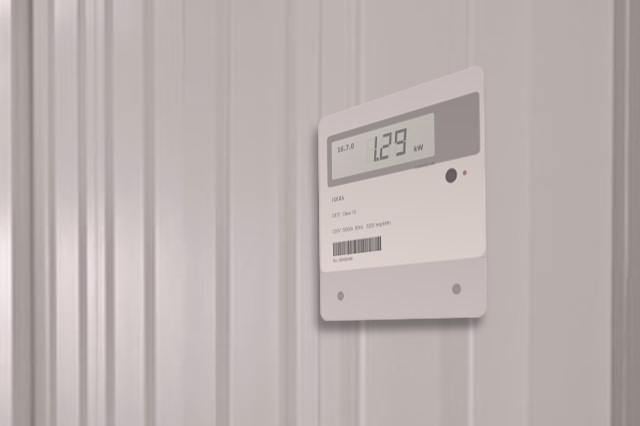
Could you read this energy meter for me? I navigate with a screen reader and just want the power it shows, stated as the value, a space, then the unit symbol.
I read 1.29 kW
